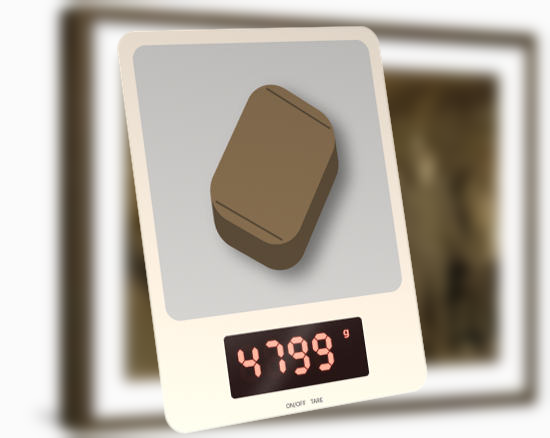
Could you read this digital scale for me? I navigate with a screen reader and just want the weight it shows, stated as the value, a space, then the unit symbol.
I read 4799 g
